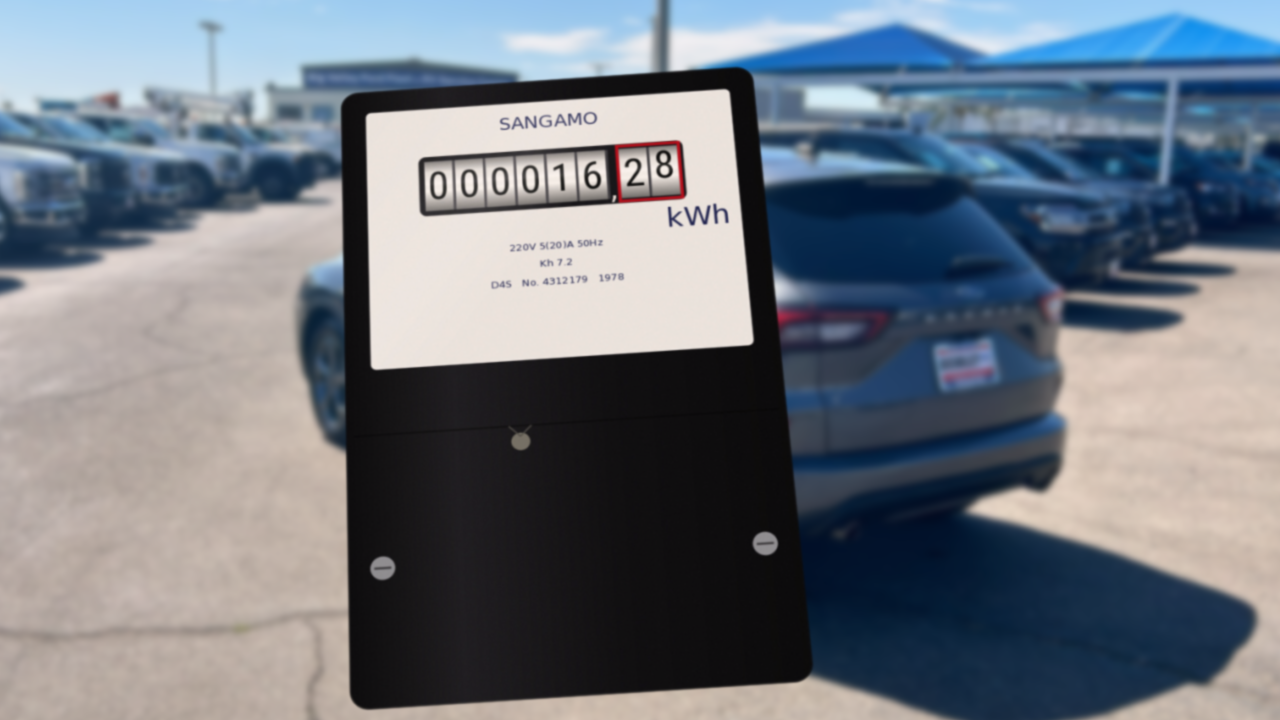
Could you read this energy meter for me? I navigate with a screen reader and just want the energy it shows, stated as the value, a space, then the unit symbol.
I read 16.28 kWh
